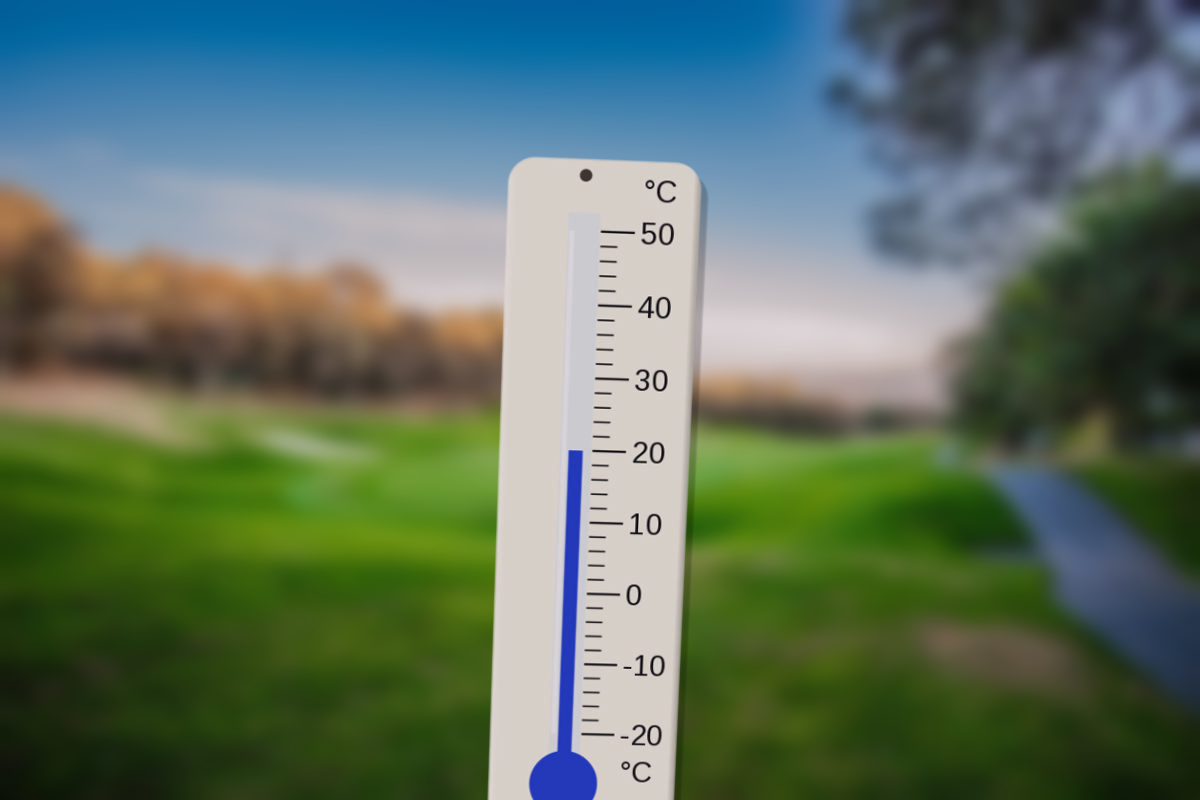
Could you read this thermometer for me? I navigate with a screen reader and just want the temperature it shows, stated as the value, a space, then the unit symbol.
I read 20 °C
